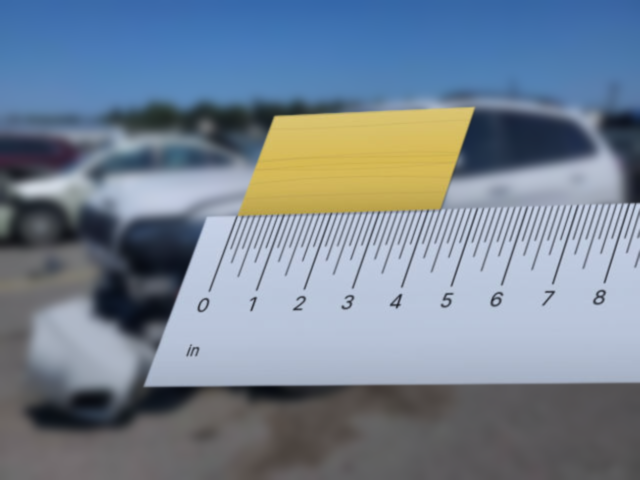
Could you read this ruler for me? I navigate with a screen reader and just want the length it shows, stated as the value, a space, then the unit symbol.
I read 4.25 in
